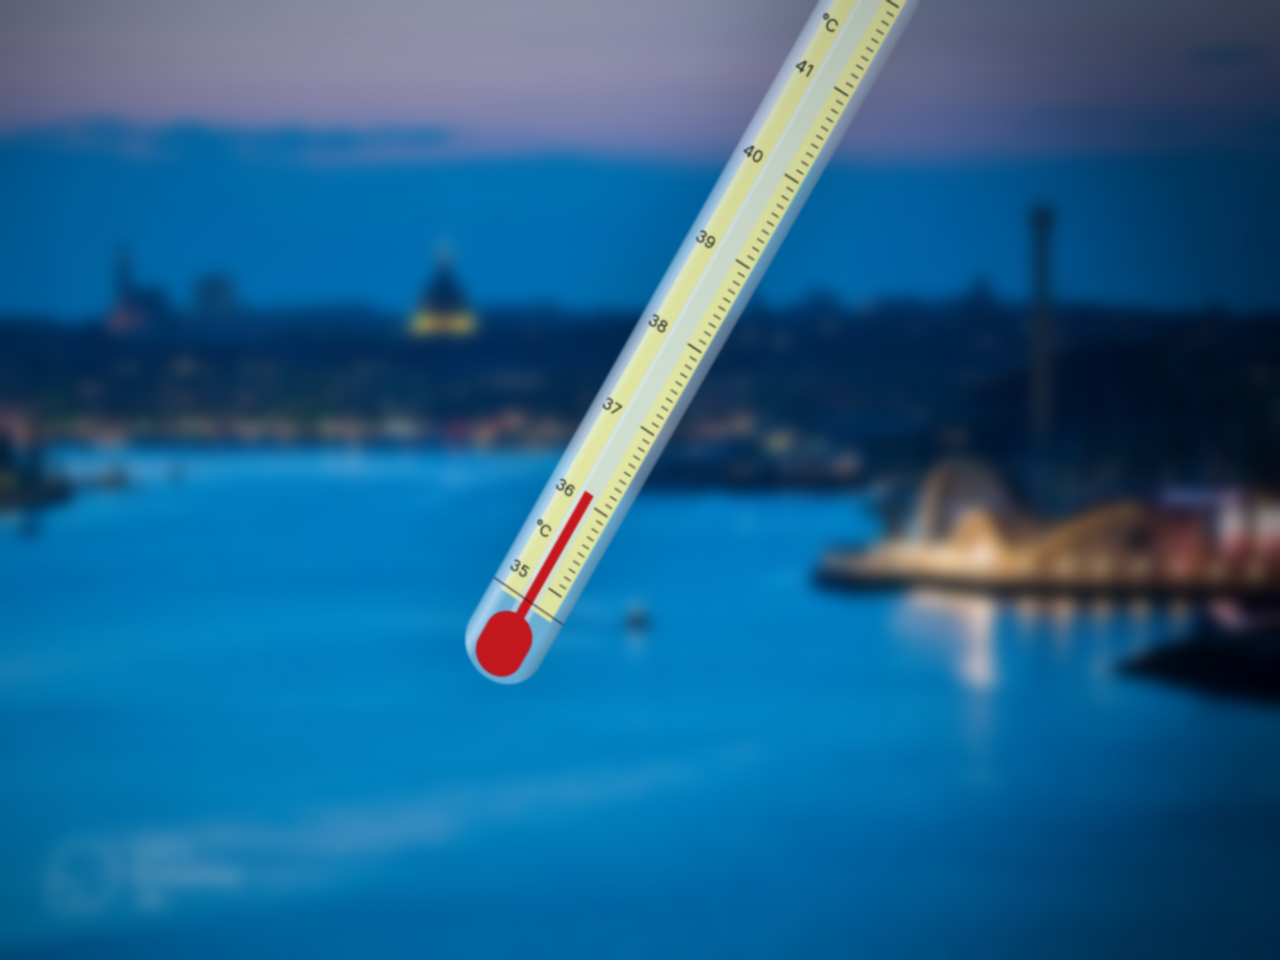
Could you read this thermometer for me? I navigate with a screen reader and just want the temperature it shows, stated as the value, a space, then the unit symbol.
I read 36.1 °C
